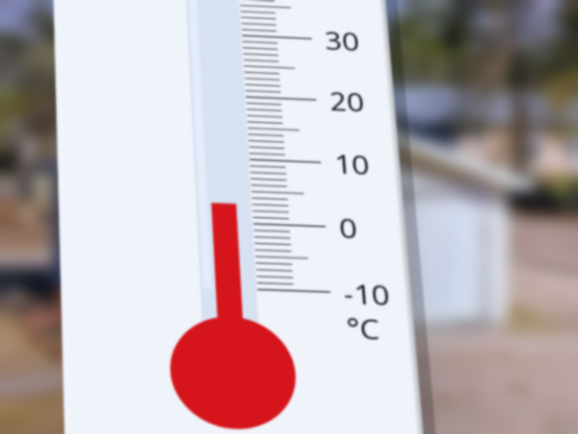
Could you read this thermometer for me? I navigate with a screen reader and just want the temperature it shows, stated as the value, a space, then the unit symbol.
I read 3 °C
